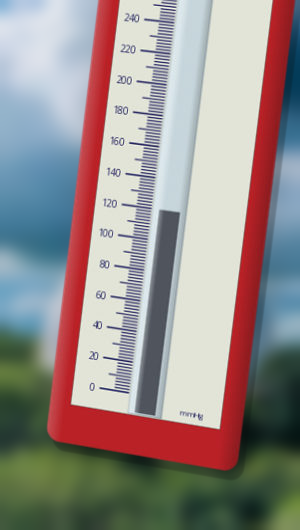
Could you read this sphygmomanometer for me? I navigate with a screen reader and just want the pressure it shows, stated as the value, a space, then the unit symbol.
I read 120 mmHg
